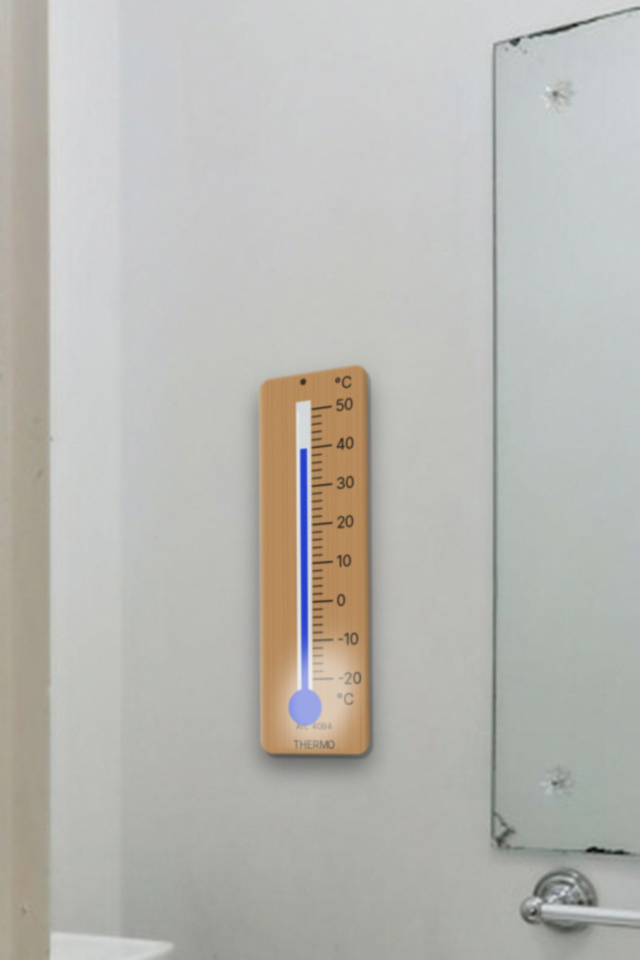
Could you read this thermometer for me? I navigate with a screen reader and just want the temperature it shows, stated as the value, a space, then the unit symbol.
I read 40 °C
